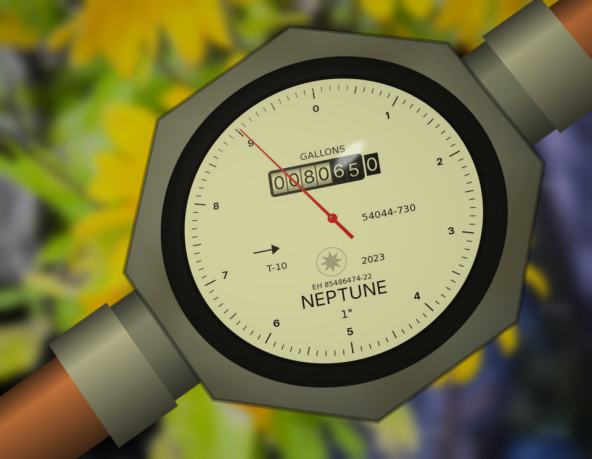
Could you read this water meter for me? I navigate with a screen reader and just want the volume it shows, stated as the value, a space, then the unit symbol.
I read 80649.0 gal
